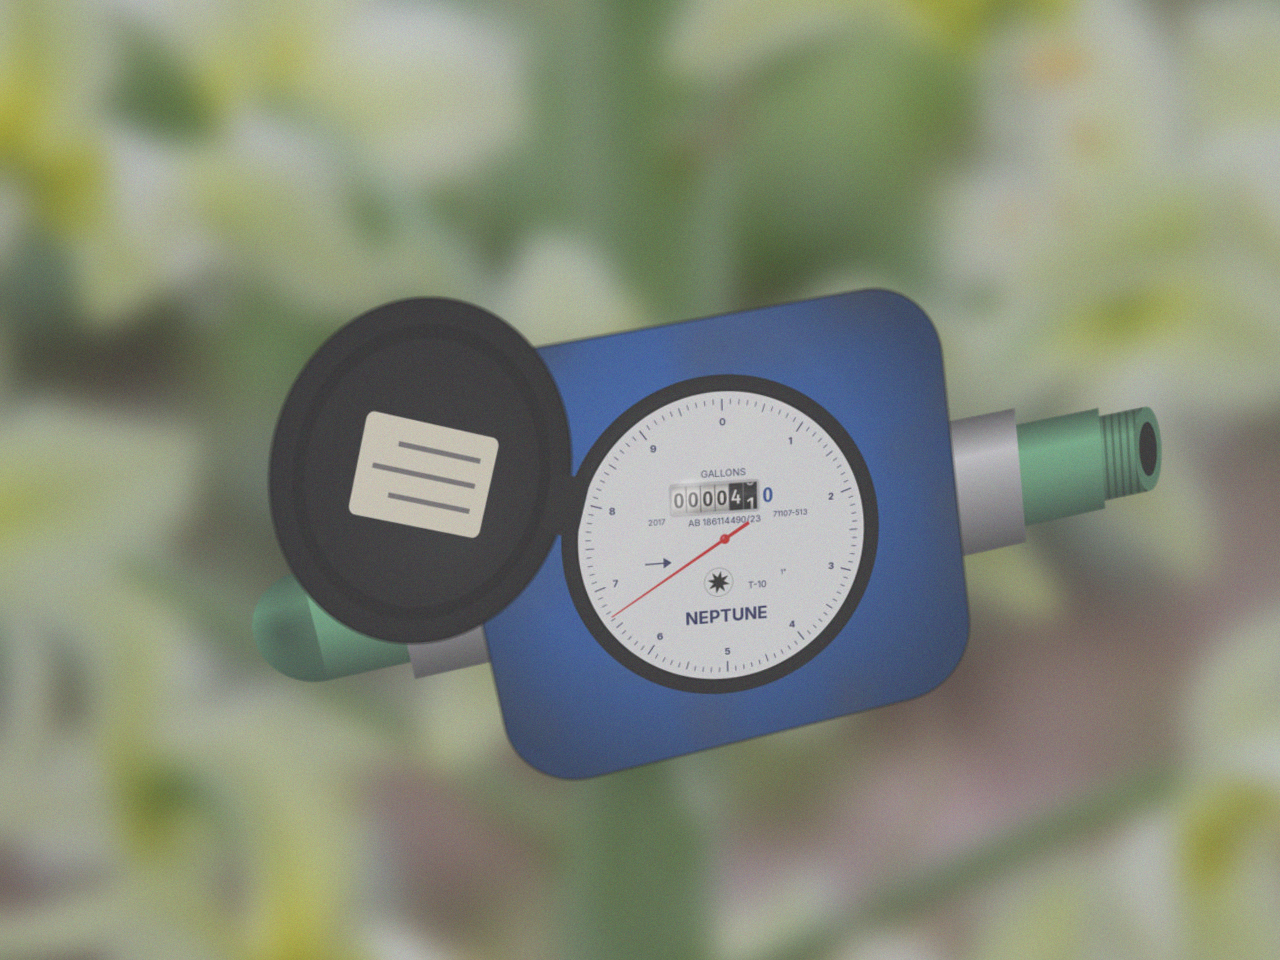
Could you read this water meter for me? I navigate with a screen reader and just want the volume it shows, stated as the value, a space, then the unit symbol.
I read 406.6 gal
